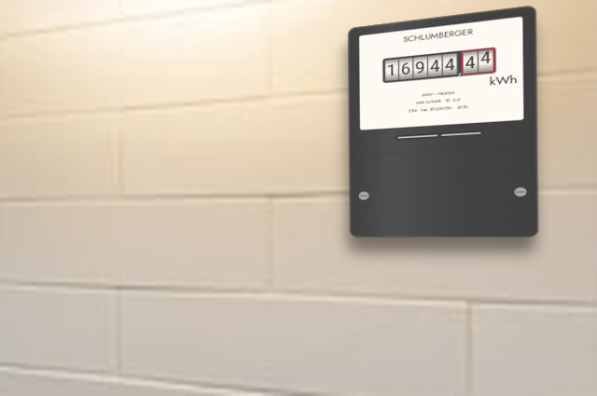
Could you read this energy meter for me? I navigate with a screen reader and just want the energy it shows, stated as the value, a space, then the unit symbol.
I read 16944.44 kWh
